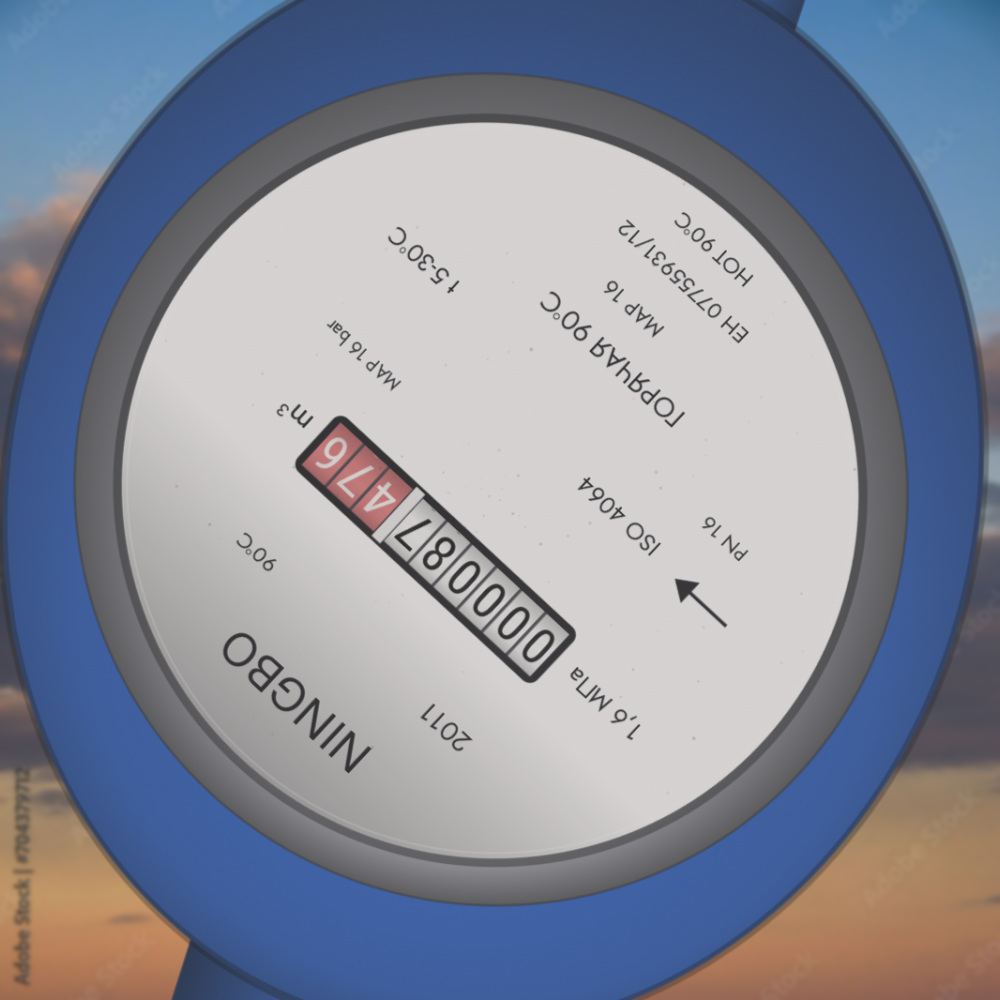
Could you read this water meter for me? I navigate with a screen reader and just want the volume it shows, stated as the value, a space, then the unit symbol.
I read 87.476 m³
